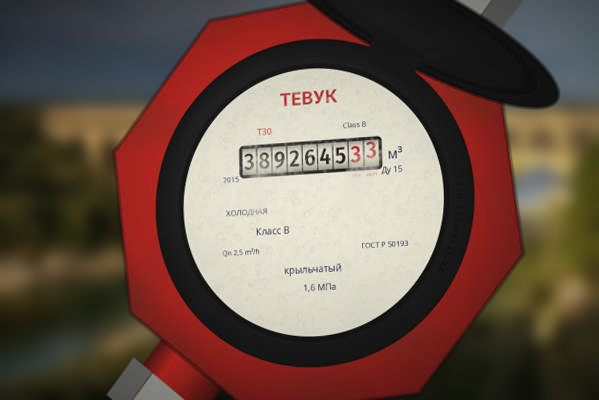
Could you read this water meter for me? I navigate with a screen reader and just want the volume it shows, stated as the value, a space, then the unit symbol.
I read 3892645.33 m³
